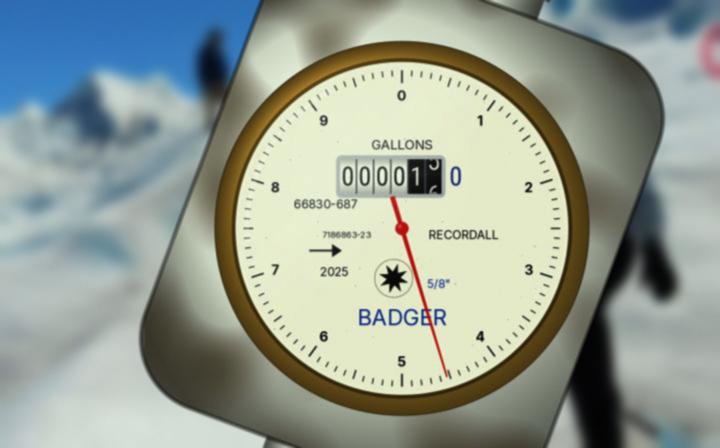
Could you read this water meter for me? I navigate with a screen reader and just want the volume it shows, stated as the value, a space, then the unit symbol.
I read 154.5 gal
